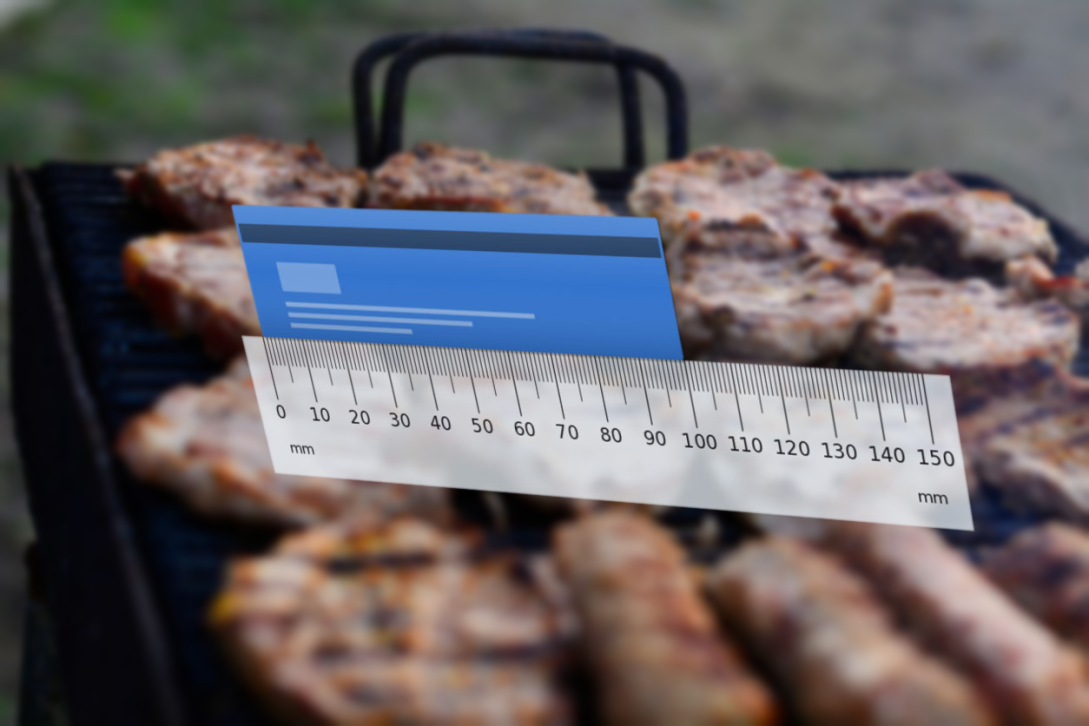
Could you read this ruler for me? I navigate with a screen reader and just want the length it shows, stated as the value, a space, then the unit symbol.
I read 100 mm
